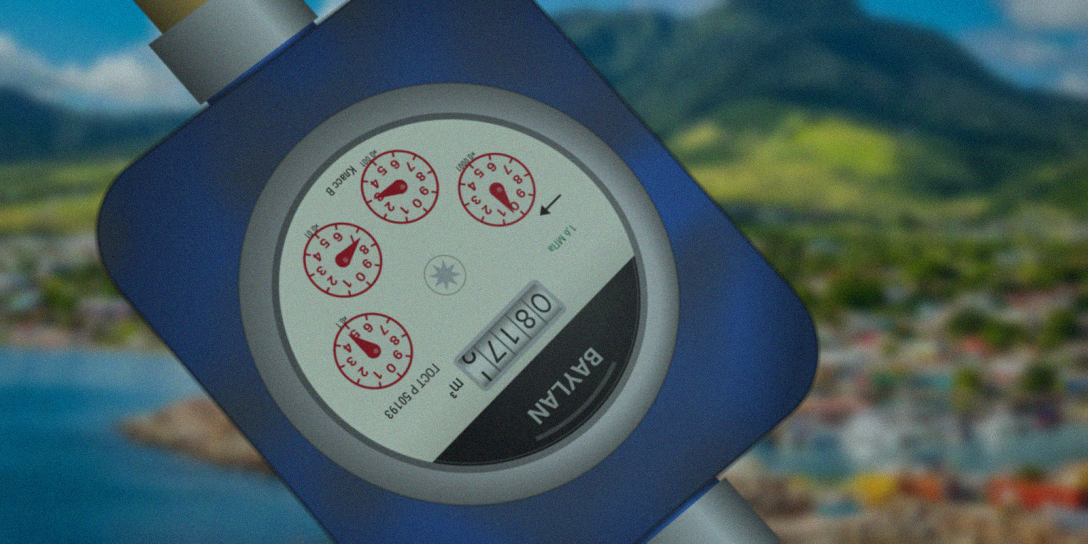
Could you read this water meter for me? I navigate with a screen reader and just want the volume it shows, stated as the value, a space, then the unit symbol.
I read 8171.4730 m³
